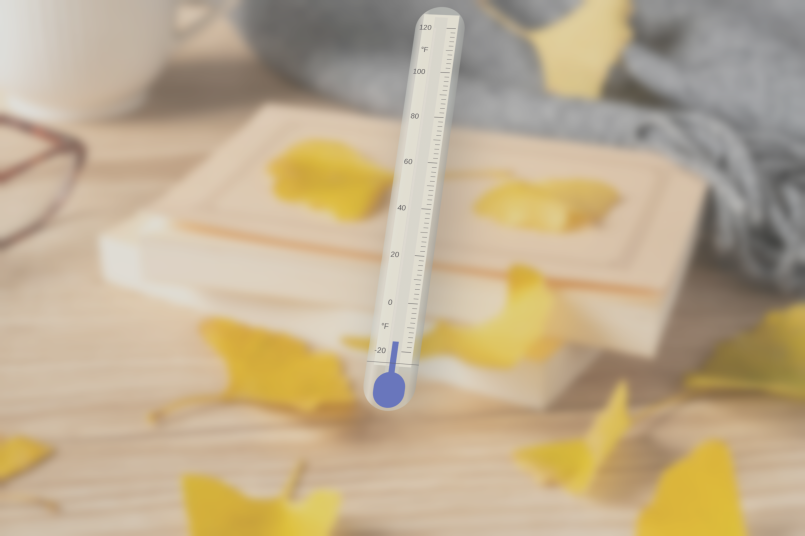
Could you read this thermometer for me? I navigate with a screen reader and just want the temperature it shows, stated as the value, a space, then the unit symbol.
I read -16 °F
